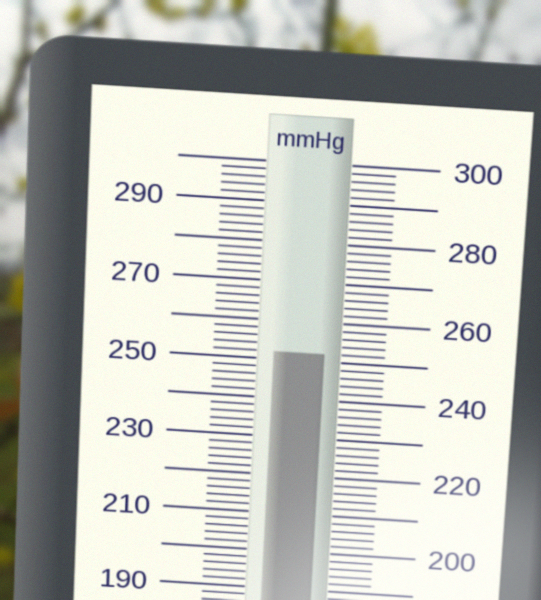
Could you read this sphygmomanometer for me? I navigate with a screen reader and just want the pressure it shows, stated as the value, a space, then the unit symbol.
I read 252 mmHg
